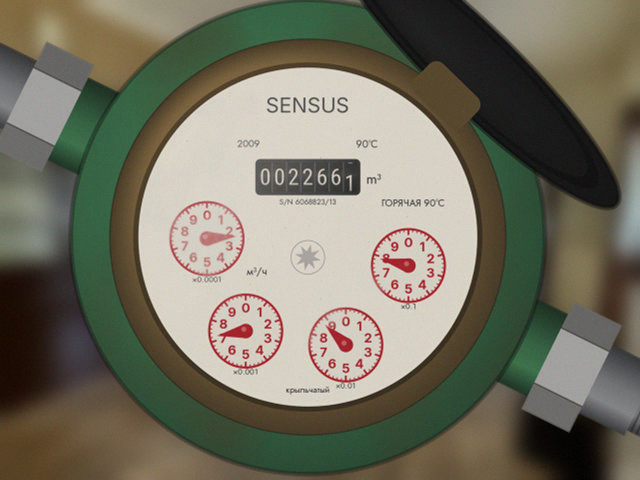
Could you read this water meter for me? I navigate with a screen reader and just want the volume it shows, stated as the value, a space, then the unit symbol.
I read 22660.7872 m³
